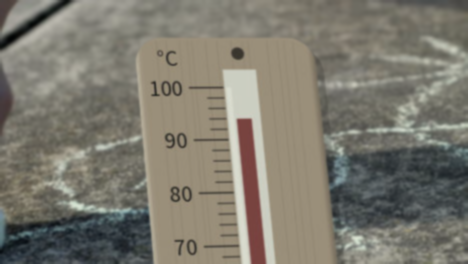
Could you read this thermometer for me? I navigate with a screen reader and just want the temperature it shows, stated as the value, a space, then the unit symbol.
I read 94 °C
